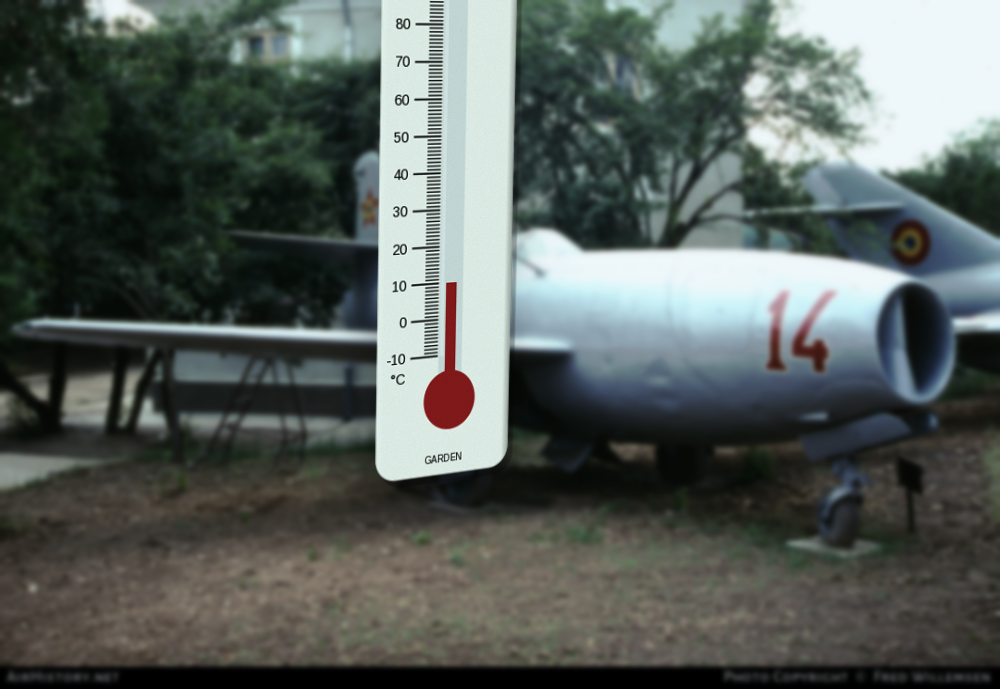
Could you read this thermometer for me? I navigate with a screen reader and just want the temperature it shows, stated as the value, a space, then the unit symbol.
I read 10 °C
